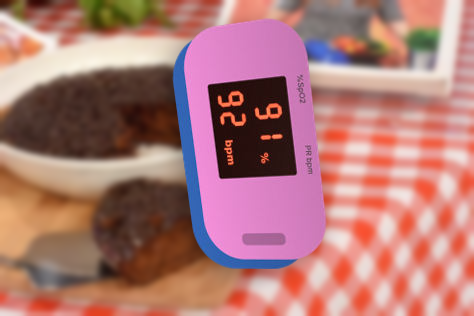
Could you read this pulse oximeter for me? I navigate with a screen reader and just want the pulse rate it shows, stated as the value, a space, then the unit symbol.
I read 92 bpm
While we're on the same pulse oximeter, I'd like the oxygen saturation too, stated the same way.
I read 91 %
